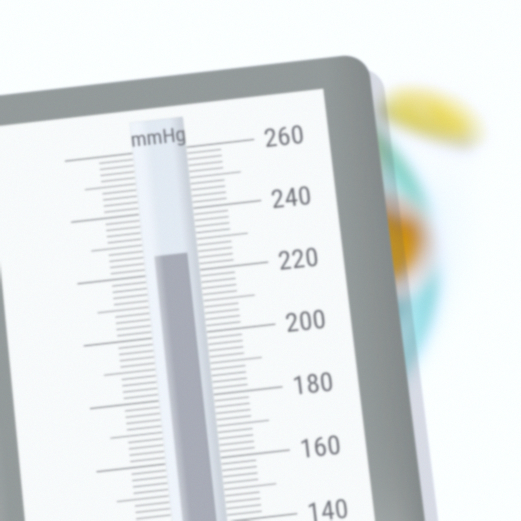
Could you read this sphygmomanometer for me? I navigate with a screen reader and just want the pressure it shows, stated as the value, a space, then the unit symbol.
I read 226 mmHg
